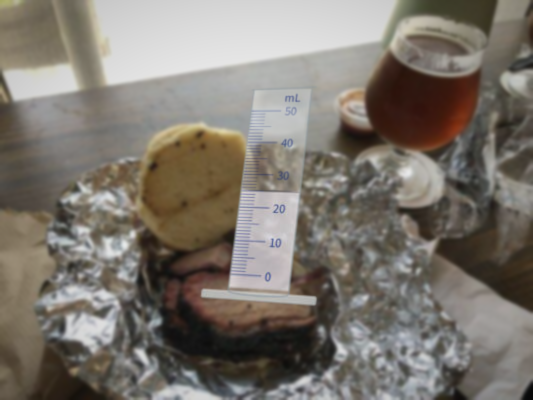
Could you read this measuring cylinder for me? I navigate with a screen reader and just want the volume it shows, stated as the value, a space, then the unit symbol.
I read 25 mL
